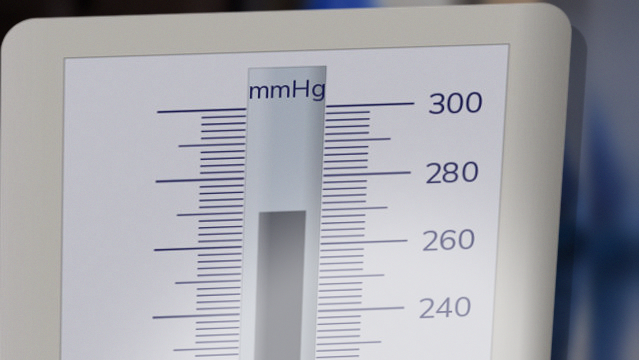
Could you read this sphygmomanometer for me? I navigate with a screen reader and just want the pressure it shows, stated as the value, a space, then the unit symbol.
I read 270 mmHg
